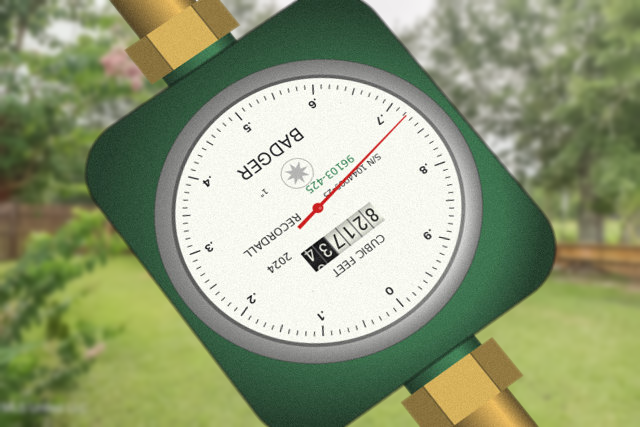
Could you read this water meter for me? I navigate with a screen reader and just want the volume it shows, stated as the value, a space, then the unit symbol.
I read 821733.72 ft³
